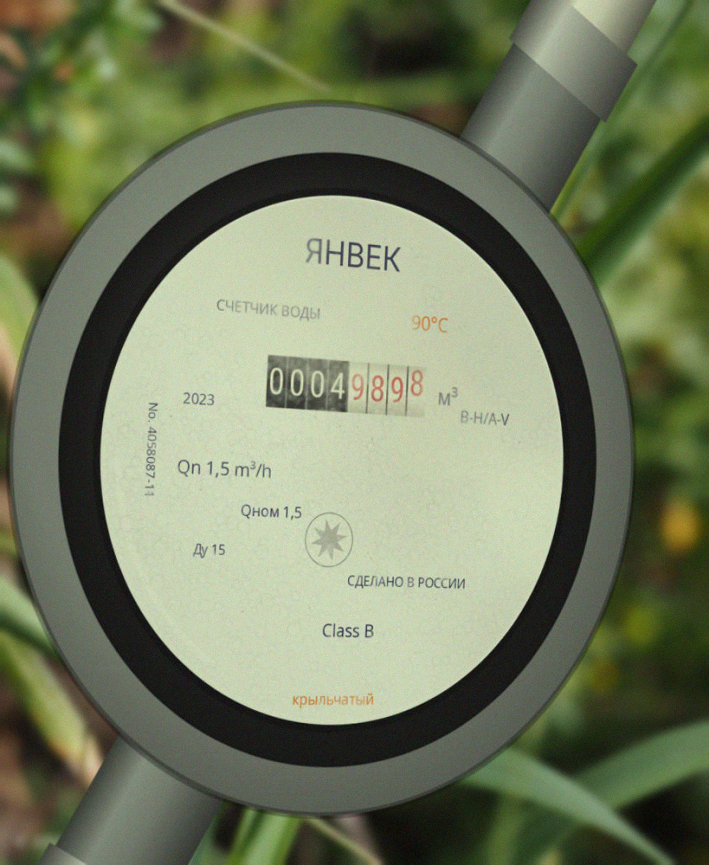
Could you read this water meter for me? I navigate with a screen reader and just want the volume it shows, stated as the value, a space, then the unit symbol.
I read 4.9898 m³
